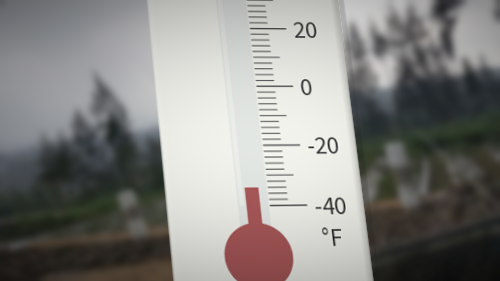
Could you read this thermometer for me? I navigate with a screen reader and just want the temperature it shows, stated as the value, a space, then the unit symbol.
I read -34 °F
